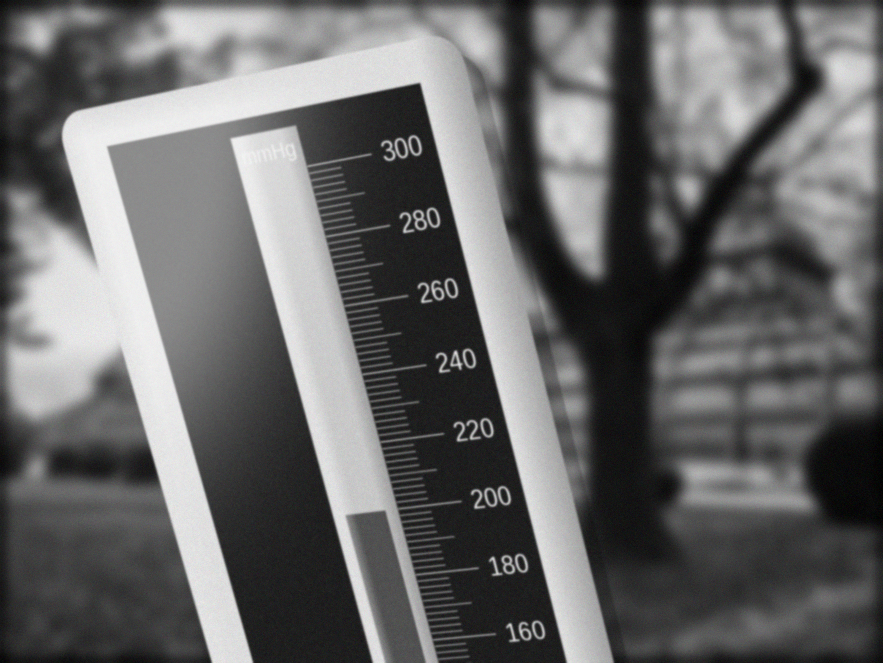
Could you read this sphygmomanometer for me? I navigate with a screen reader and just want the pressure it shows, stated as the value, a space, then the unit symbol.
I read 200 mmHg
